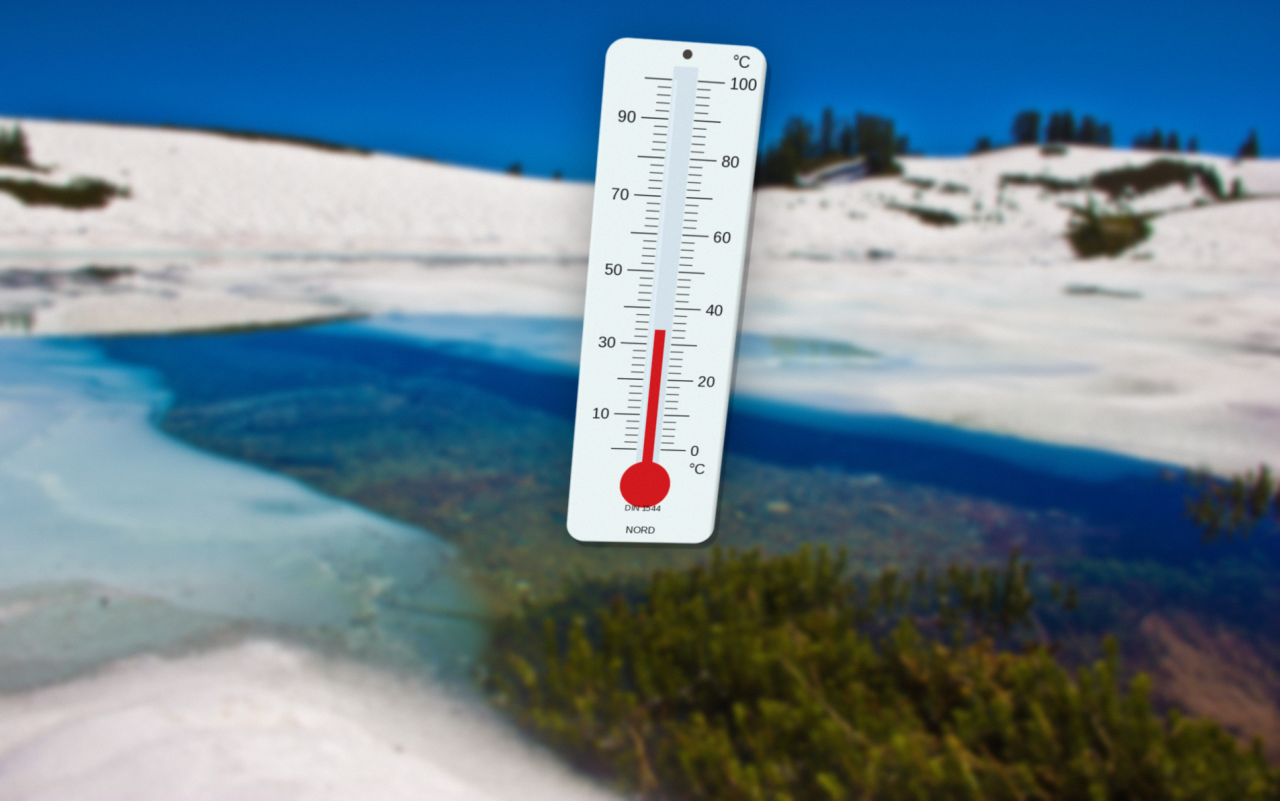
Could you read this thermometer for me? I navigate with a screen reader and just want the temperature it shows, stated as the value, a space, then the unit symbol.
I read 34 °C
